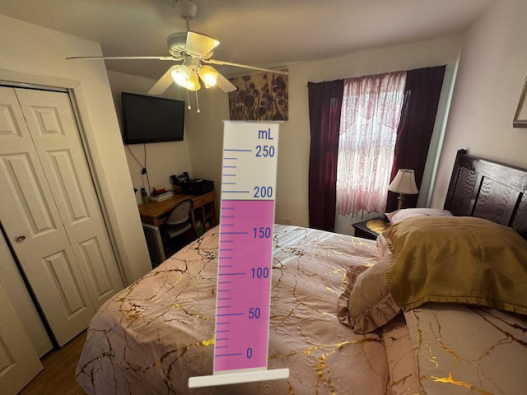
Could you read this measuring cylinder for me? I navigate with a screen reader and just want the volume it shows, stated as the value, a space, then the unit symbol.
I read 190 mL
